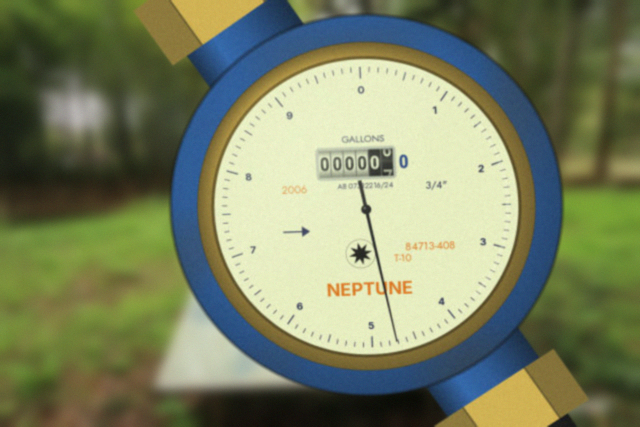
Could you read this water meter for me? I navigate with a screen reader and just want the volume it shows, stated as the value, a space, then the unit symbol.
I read 64.7 gal
